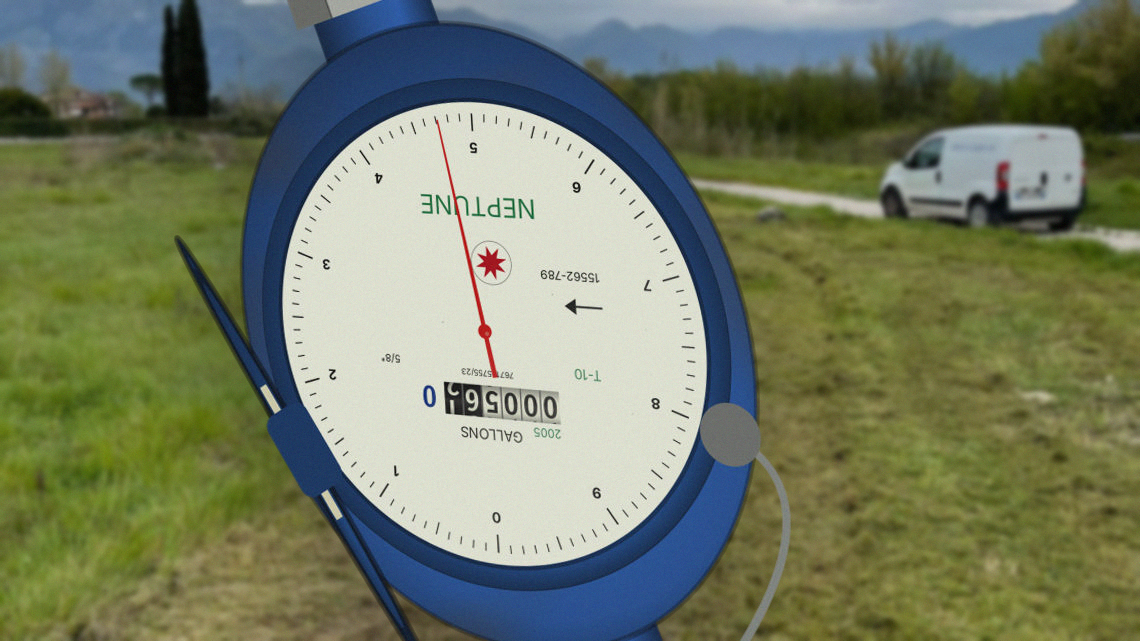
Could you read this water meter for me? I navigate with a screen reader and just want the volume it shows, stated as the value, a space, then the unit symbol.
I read 5614.7 gal
